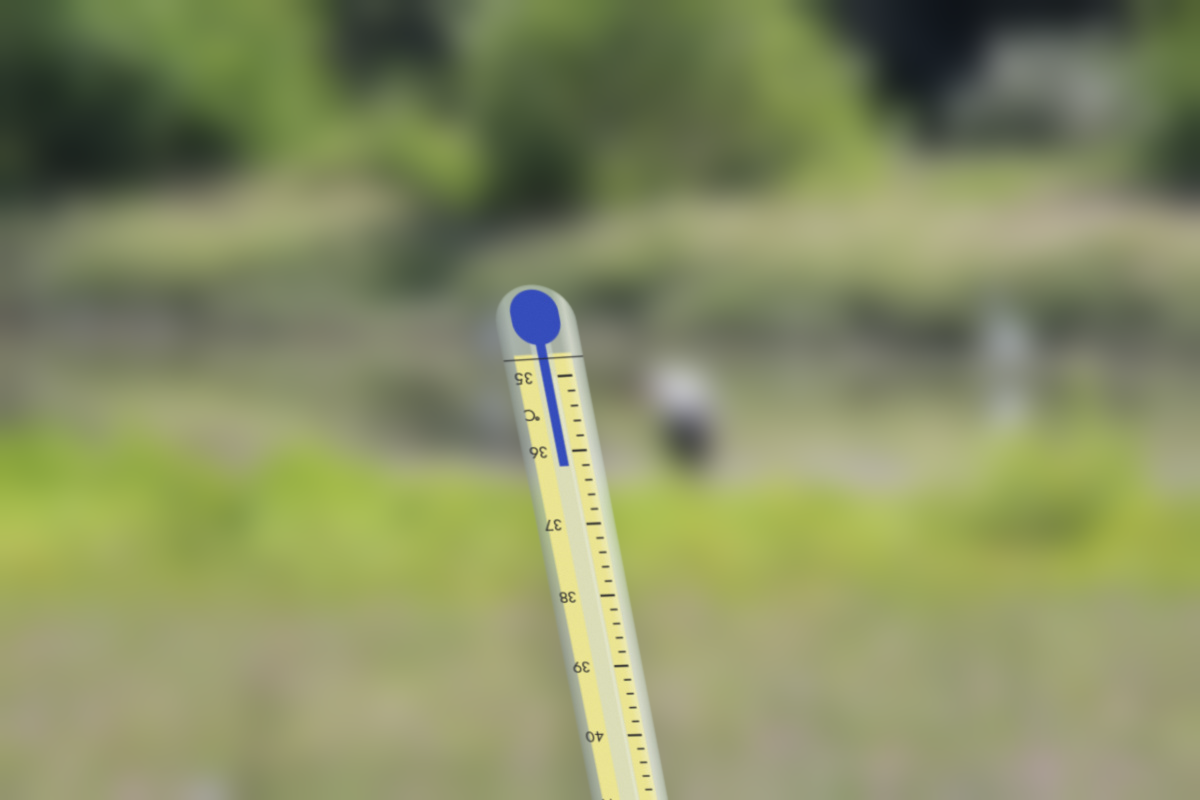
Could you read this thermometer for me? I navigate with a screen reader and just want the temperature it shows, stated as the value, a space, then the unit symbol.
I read 36.2 °C
